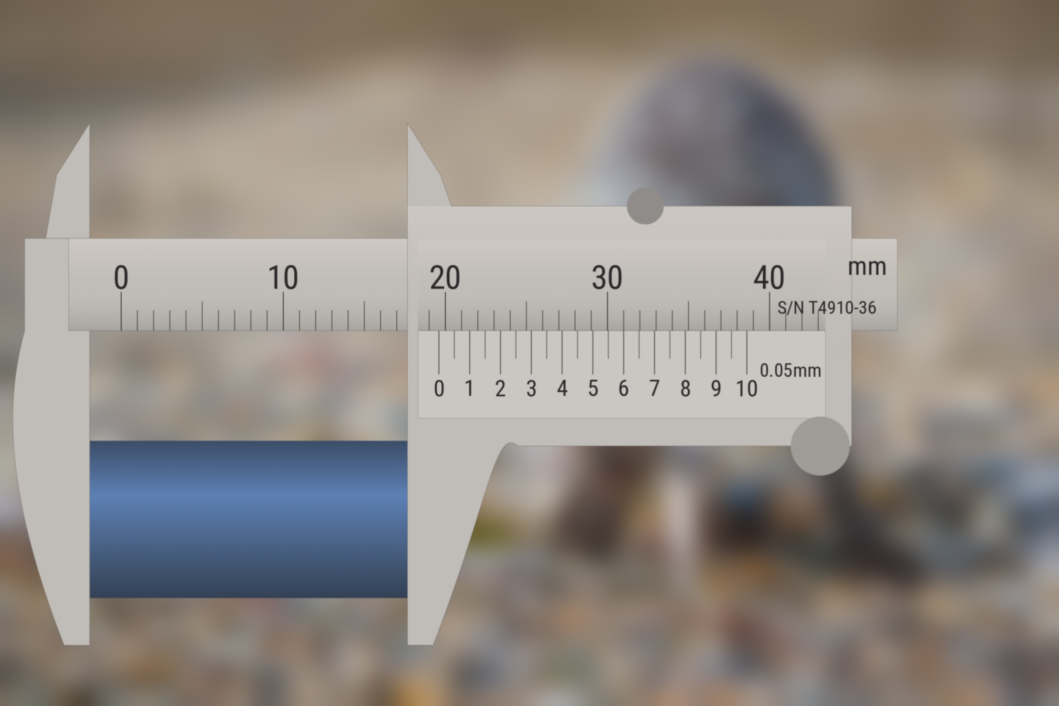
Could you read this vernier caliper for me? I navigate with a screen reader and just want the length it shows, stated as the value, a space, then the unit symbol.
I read 19.6 mm
